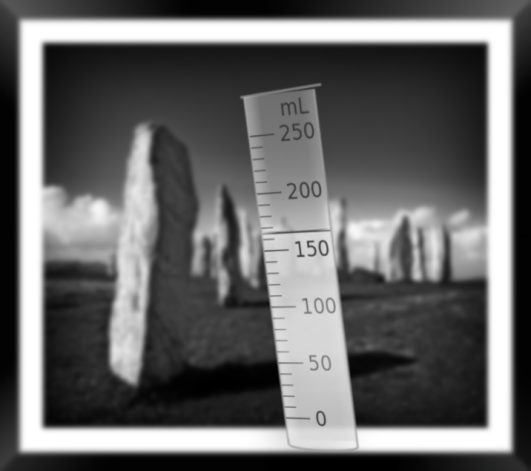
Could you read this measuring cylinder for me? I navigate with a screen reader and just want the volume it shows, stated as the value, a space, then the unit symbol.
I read 165 mL
